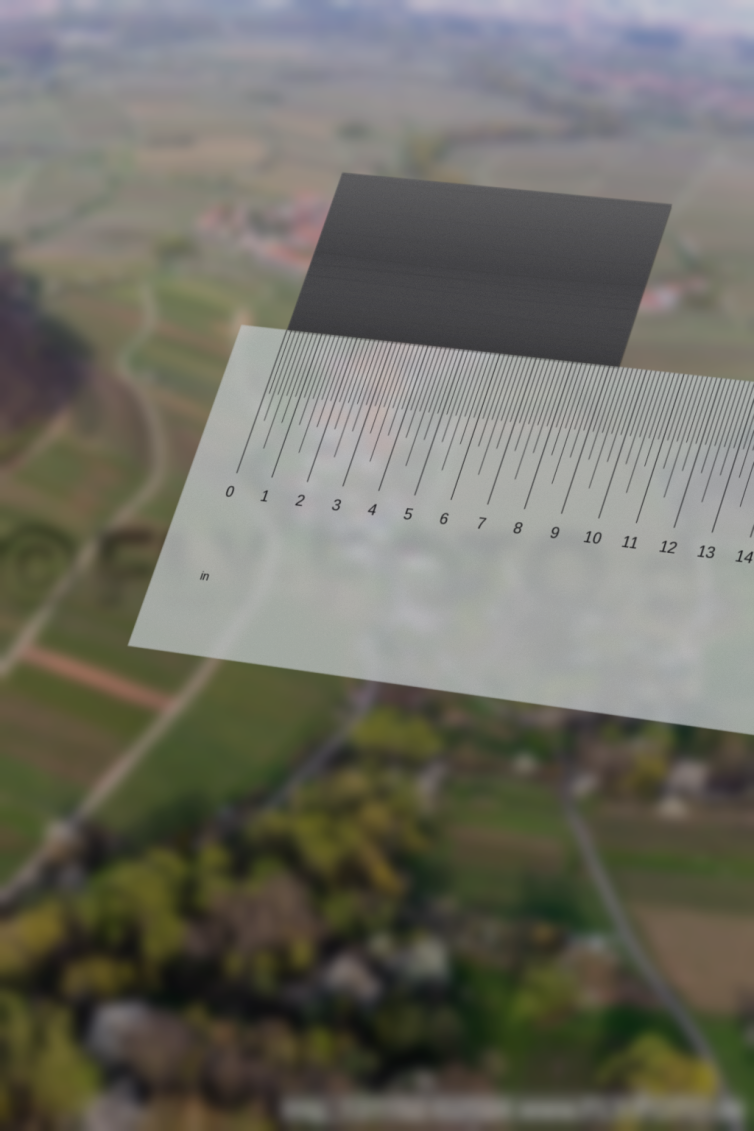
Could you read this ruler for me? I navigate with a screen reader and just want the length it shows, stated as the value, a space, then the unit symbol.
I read 9.25 in
